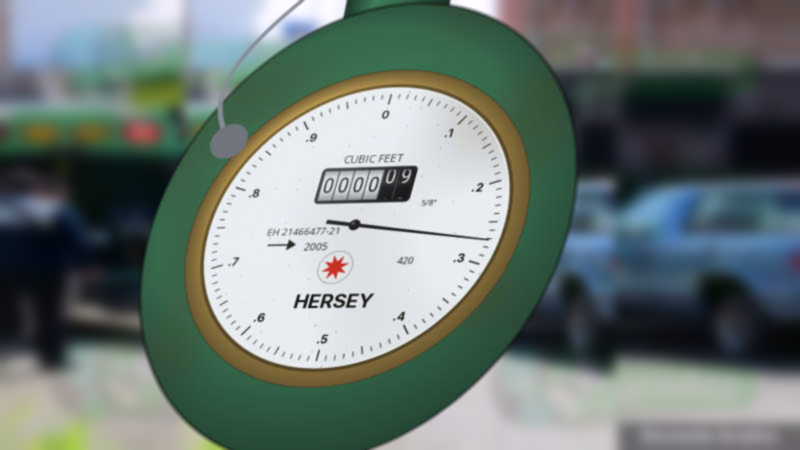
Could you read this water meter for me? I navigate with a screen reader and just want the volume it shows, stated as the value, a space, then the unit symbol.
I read 9.27 ft³
